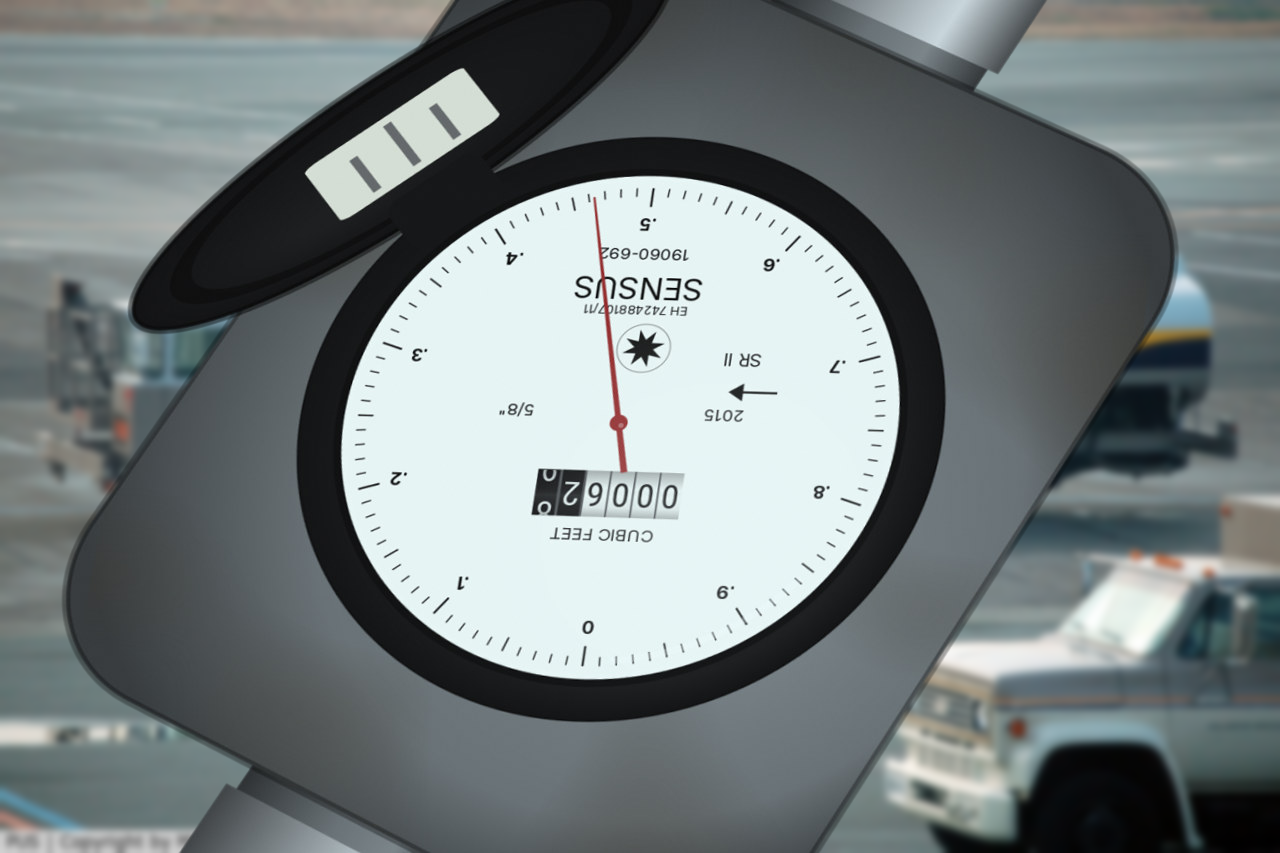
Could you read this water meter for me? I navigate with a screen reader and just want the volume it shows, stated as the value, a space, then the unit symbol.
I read 628.46 ft³
